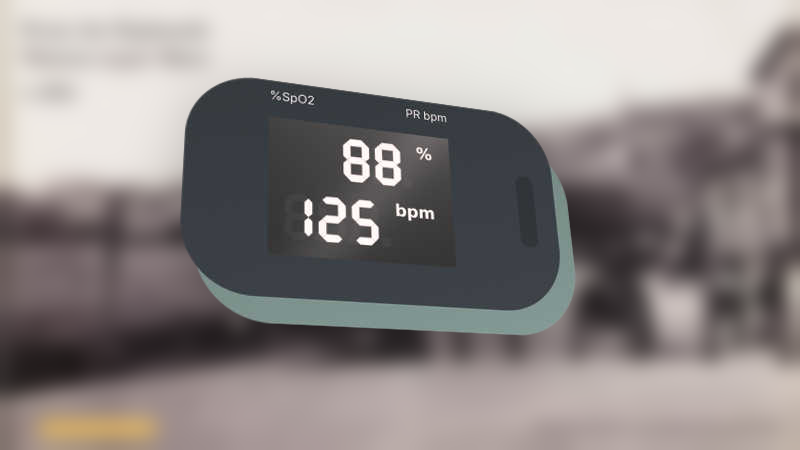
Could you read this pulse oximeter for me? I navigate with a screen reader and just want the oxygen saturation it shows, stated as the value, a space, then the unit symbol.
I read 88 %
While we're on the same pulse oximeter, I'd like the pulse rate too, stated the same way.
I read 125 bpm
